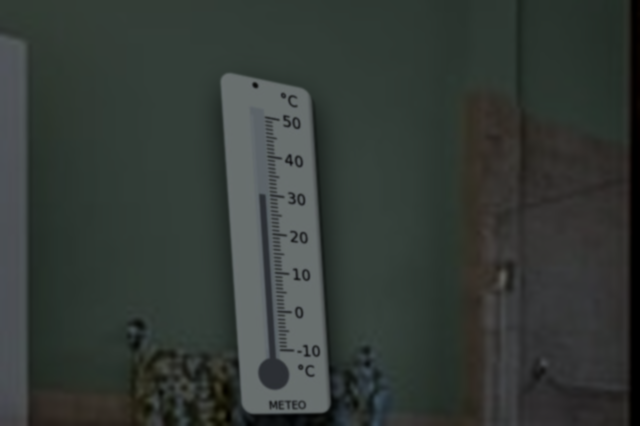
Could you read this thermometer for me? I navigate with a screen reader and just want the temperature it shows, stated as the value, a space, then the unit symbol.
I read 30 °C
